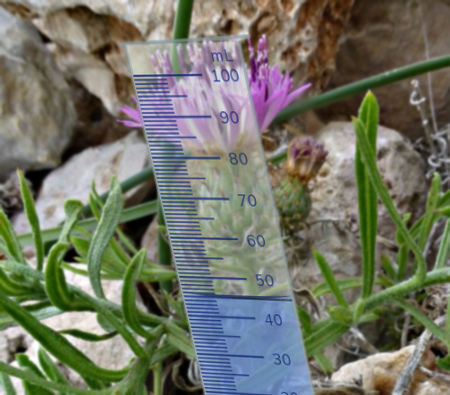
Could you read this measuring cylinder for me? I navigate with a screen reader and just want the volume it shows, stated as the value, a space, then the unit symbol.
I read 45 mL
